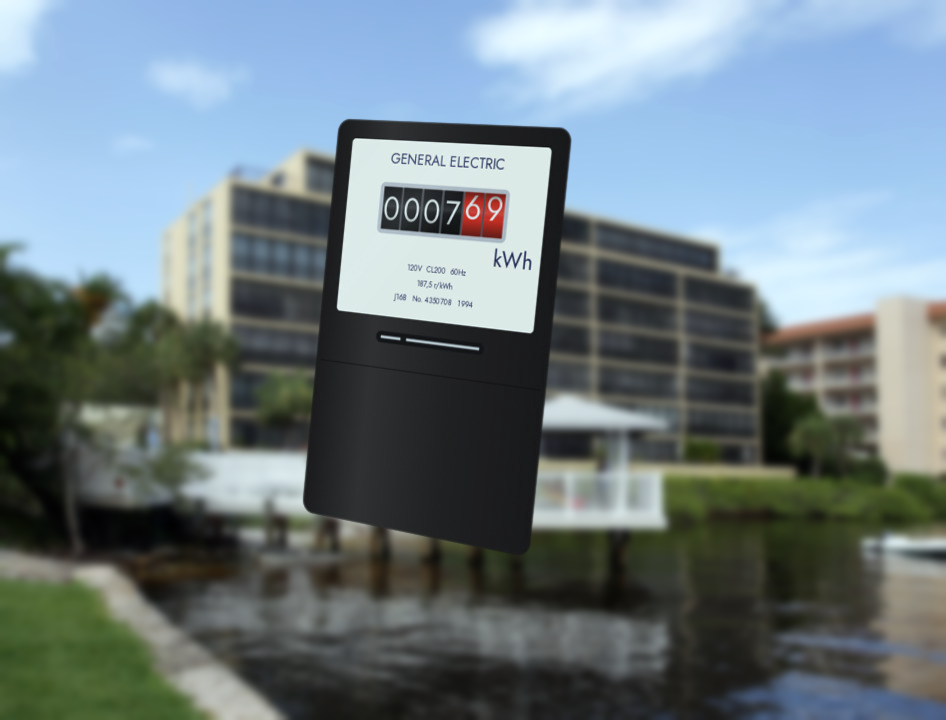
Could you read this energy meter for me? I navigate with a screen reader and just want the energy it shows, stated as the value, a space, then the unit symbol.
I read 7.69 kWh
